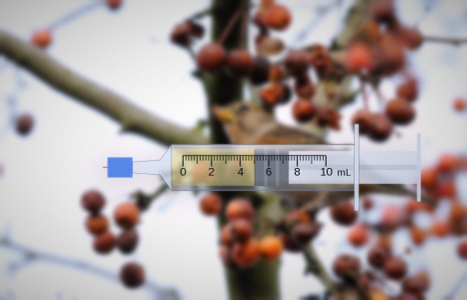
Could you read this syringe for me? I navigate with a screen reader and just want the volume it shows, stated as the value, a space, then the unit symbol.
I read 5 mL
